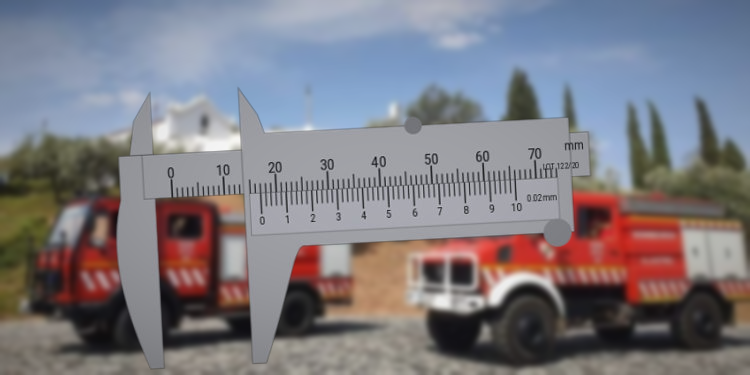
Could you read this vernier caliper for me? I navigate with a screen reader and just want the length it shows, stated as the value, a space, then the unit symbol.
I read 17.0 mm
